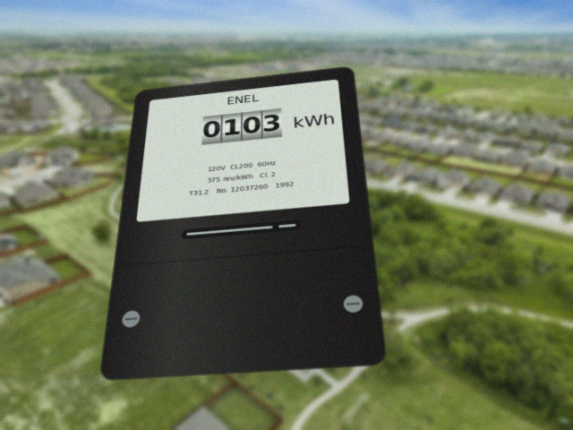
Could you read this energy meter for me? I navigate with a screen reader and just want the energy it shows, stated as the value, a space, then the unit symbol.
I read 103 kWh
